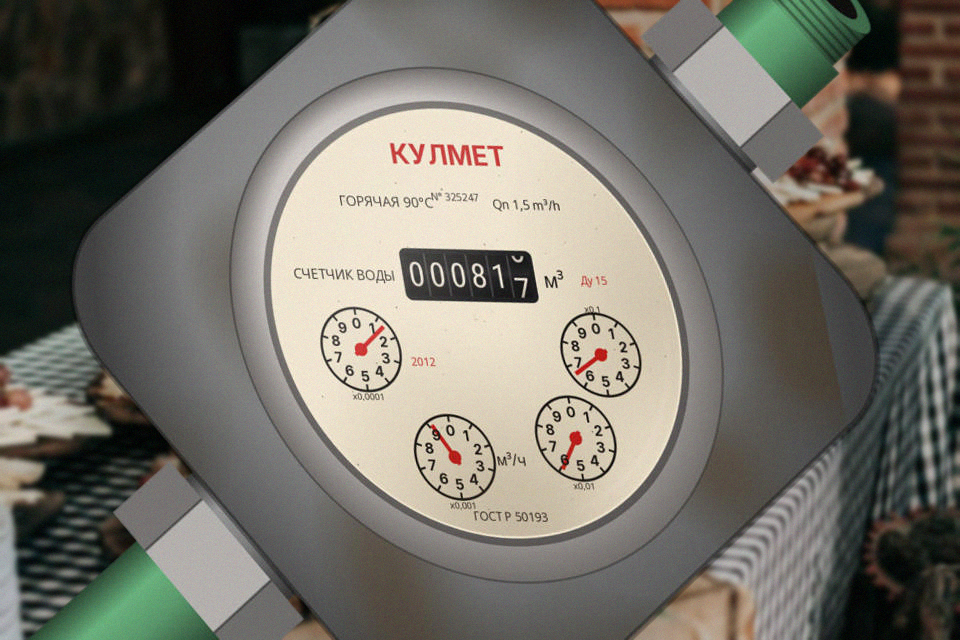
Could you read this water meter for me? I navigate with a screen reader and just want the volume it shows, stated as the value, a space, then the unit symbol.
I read 816.6591 m³
